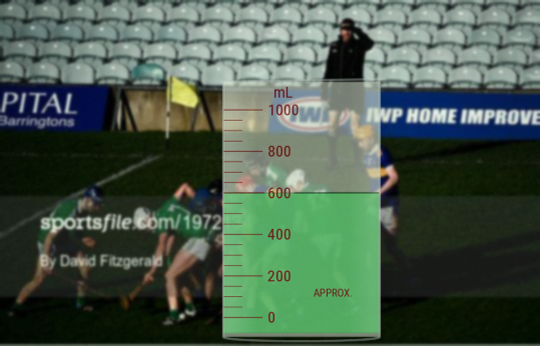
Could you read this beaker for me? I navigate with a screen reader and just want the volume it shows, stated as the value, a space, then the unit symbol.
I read 600 mL
